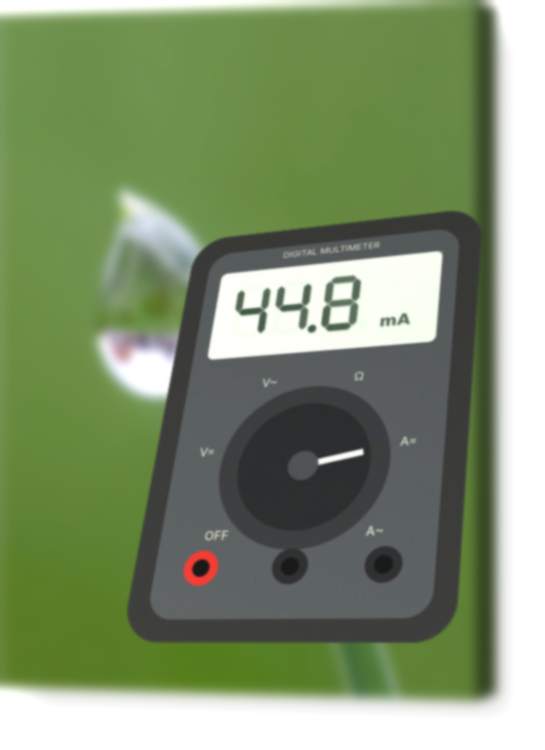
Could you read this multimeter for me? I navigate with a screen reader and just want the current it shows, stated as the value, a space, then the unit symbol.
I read 44.8 mA
